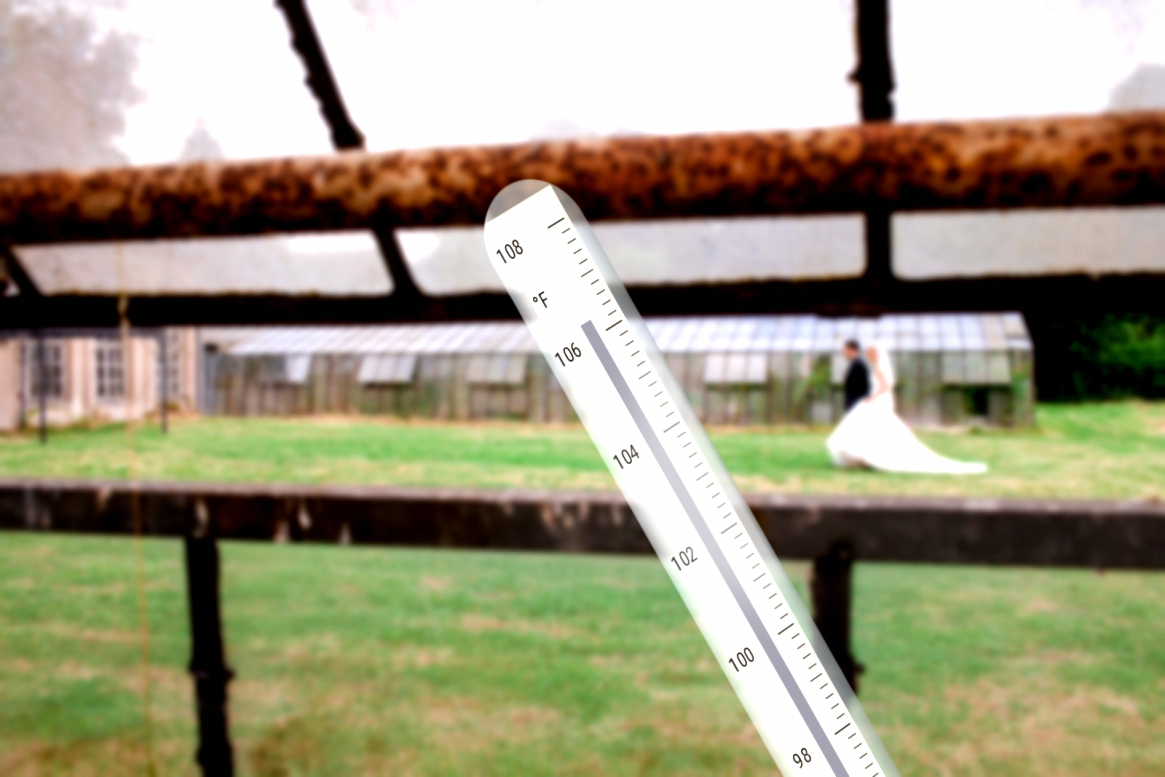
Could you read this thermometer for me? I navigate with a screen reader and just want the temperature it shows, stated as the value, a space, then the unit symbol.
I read 106.3 °F
